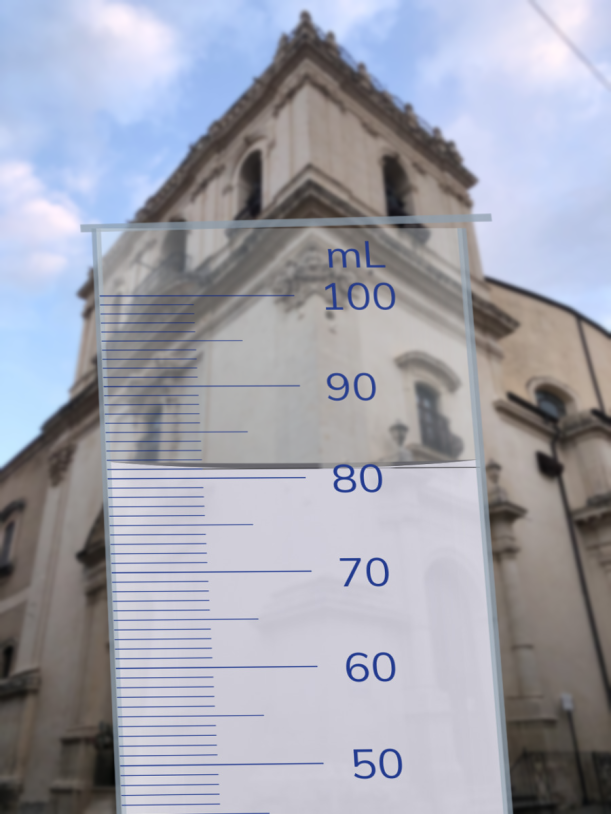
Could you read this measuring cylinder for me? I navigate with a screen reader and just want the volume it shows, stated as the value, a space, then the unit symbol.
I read 81 mL
